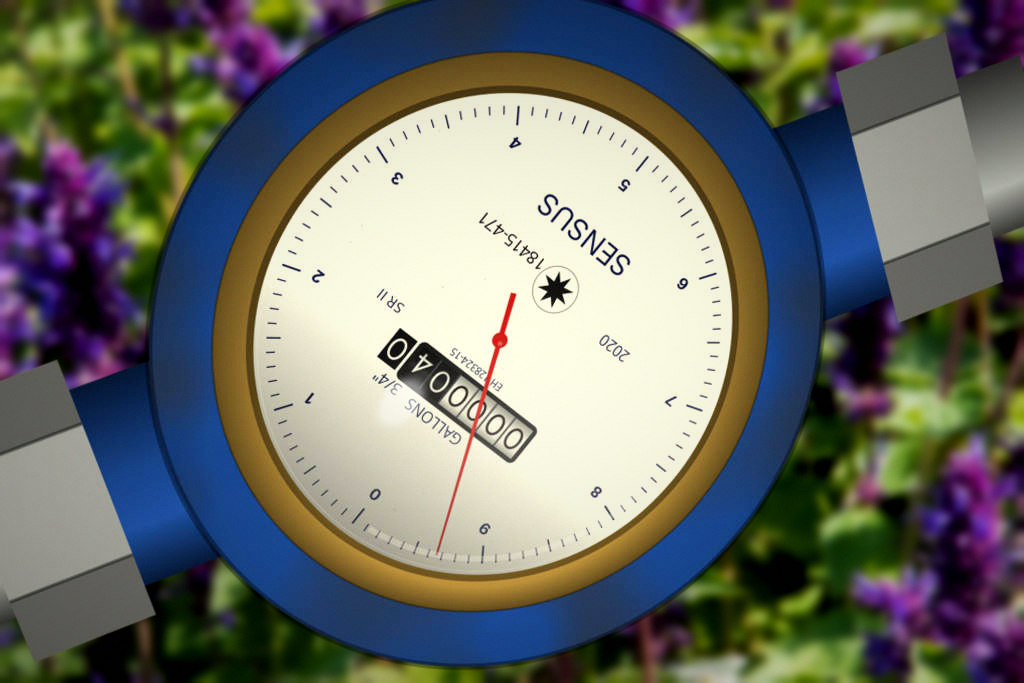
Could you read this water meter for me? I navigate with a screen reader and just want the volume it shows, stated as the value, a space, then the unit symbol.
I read 39.3 gal
